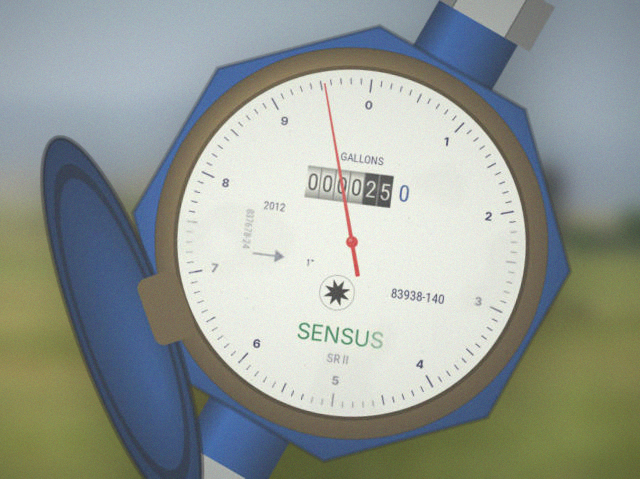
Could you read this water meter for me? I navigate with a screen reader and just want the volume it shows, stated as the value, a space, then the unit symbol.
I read 249.5 gal
